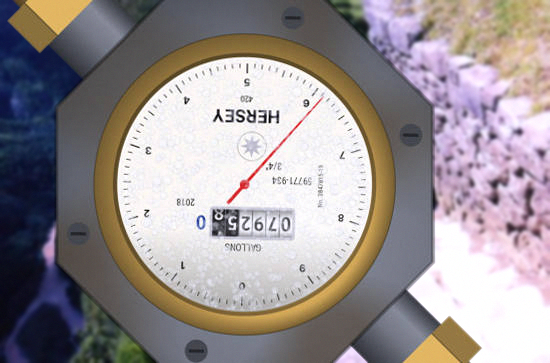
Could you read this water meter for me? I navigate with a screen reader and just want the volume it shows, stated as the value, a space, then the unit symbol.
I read 792576.1 gal
